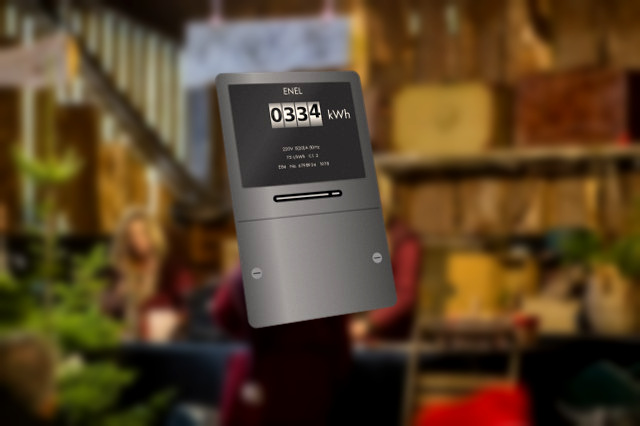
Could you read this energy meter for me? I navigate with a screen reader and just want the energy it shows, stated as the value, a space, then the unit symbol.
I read 334 kWh
